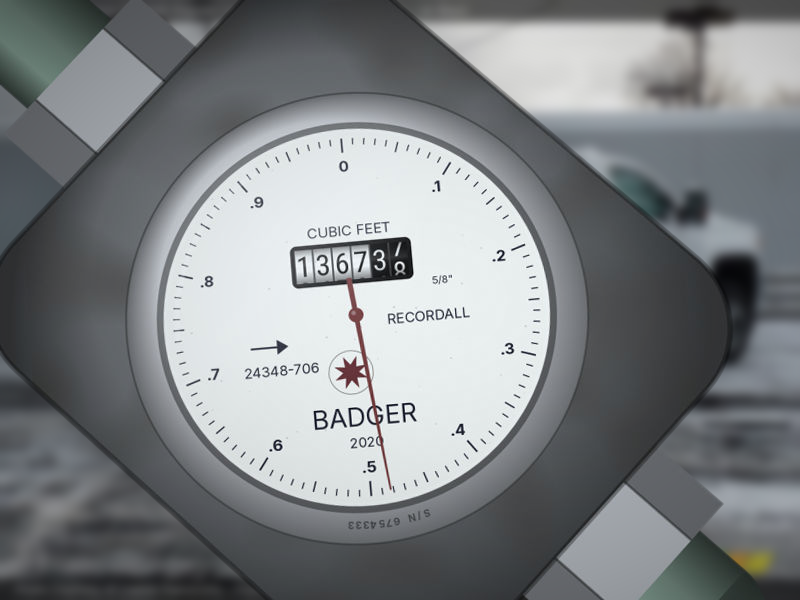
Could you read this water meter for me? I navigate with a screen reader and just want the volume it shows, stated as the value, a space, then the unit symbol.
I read 136737.48 ft³
